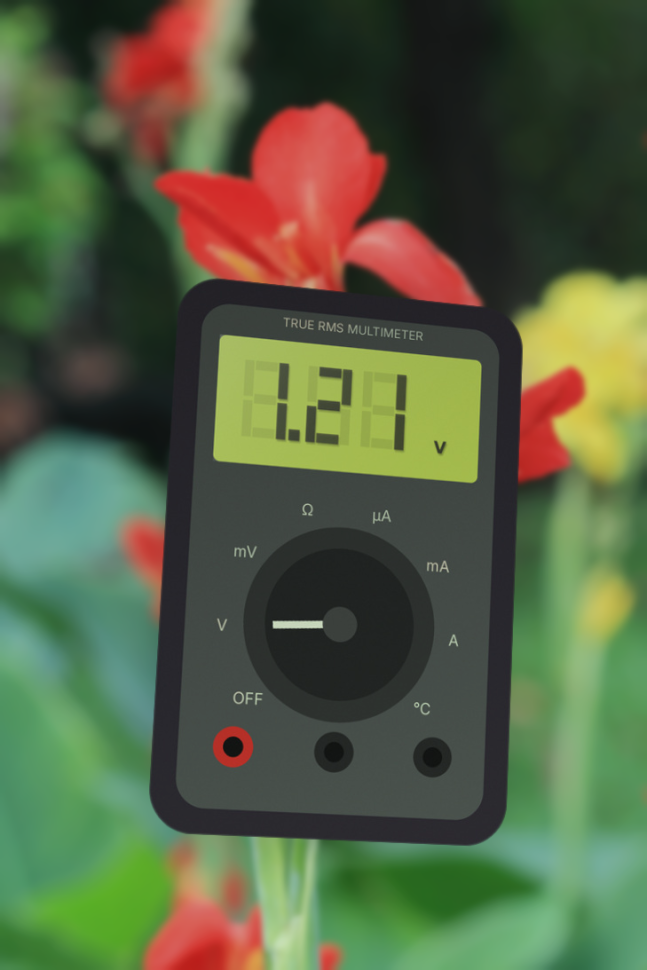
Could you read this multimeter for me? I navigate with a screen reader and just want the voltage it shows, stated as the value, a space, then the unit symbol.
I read 1.21 V
